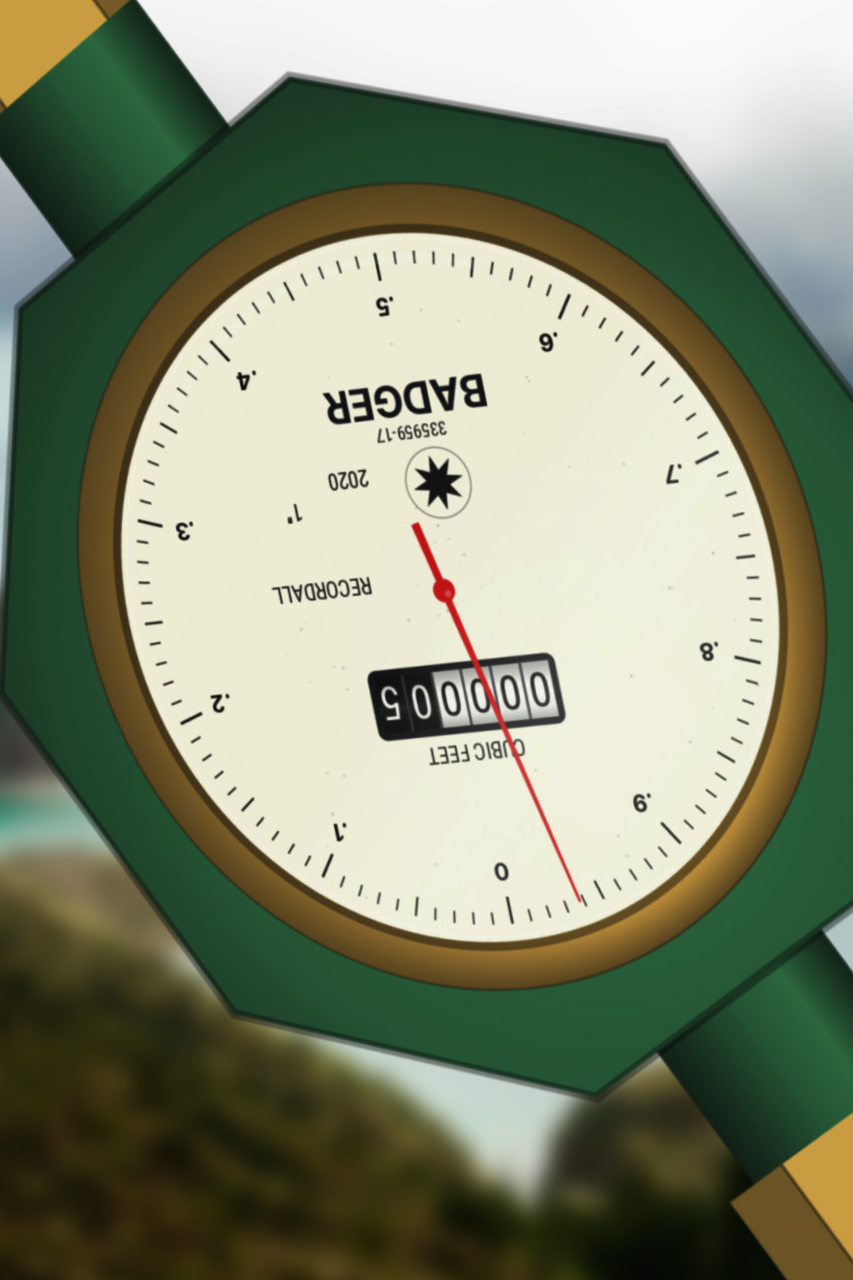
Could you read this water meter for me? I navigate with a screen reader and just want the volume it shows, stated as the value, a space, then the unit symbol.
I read 4.96 ft³
